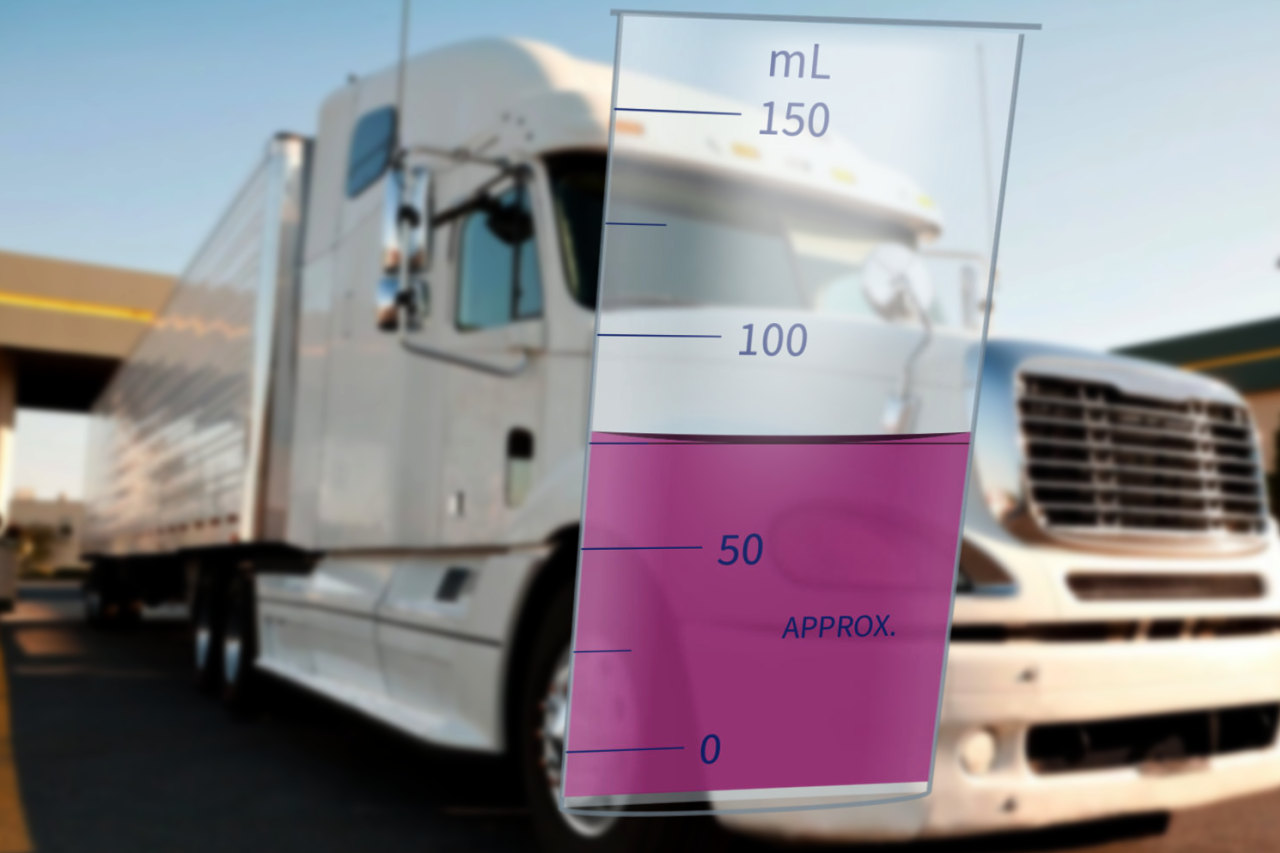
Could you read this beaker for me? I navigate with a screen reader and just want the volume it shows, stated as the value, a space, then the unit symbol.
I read 75 mL
